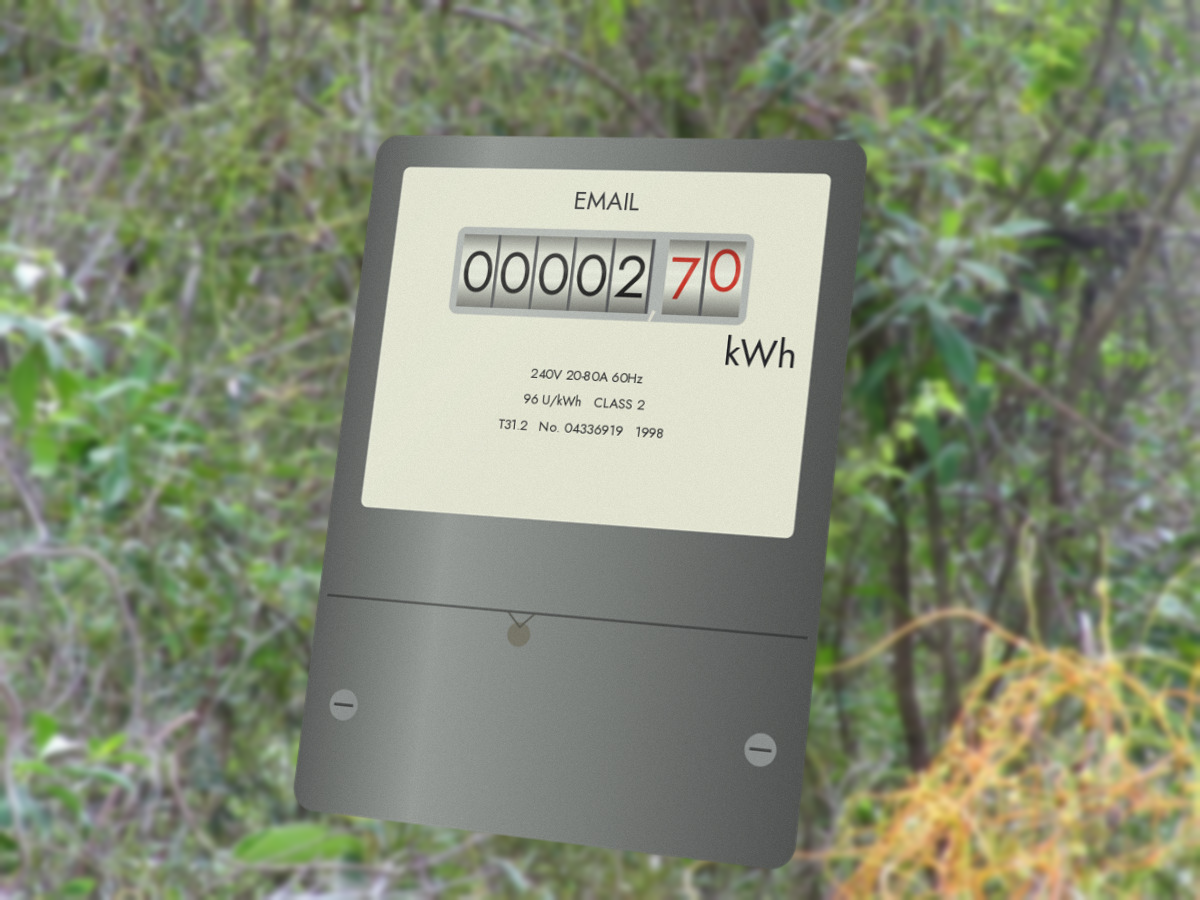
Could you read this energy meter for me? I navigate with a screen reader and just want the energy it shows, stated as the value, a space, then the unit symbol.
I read 2.70 kWh
